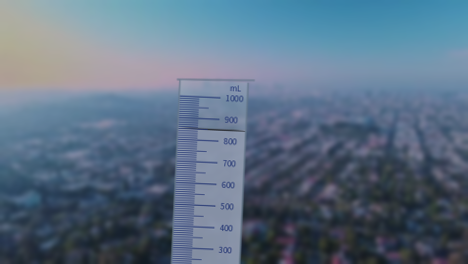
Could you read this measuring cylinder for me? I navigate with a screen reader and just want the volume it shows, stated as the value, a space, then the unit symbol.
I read 850 mL
